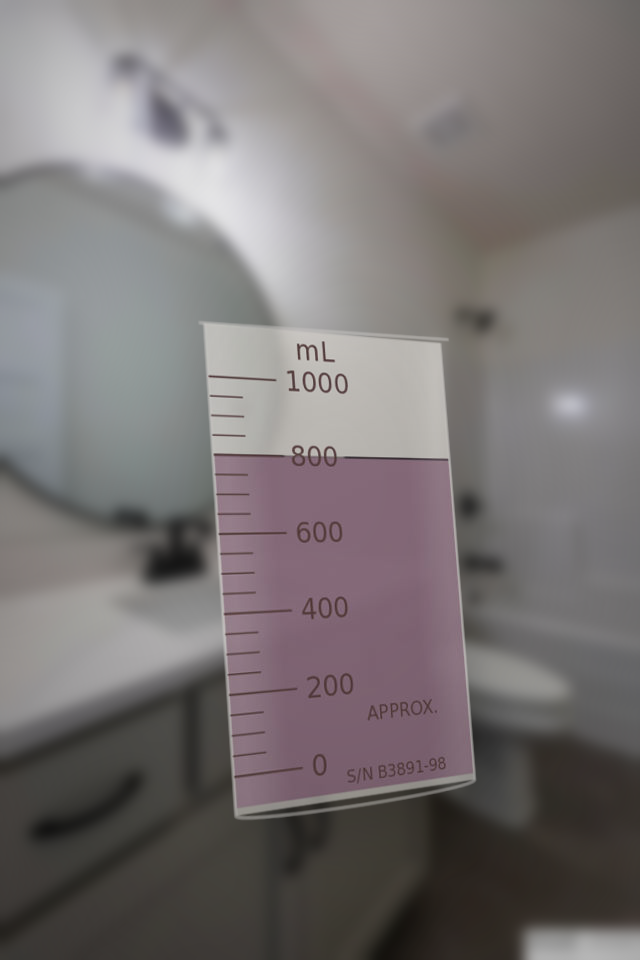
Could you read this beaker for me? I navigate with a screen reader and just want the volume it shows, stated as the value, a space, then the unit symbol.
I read 800 mL
